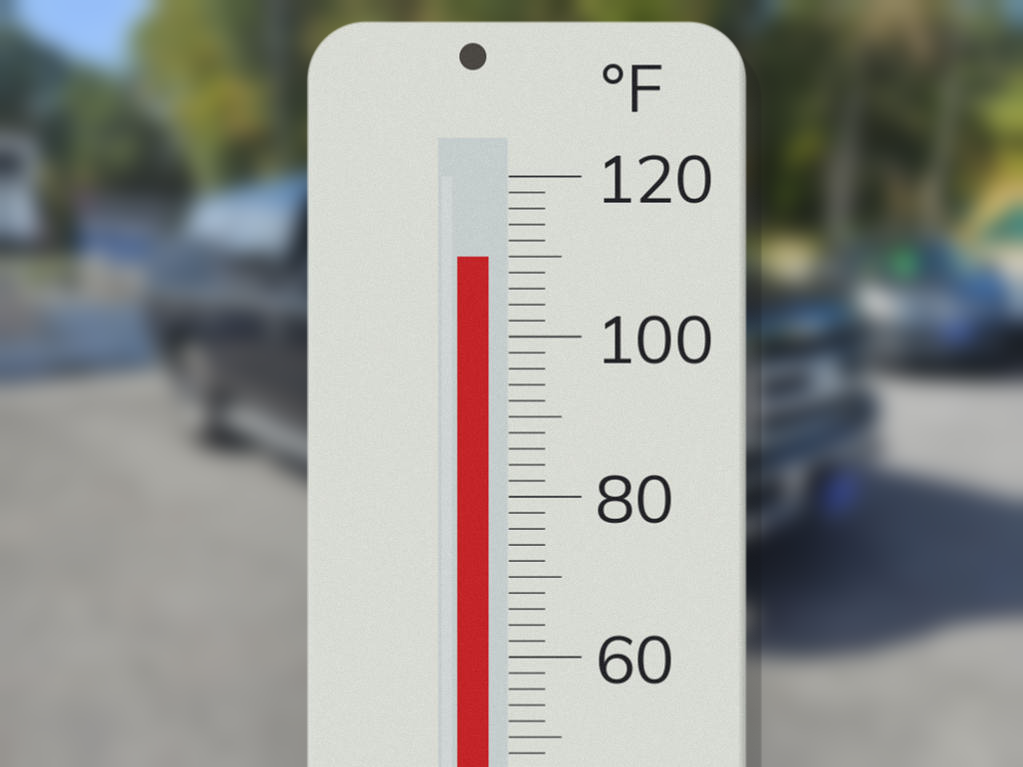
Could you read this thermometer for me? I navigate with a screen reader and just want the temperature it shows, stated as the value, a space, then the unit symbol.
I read 110 °F
